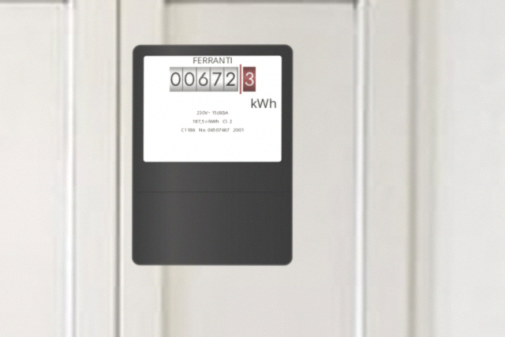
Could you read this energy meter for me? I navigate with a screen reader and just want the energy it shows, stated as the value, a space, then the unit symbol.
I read 672.3 kWh
